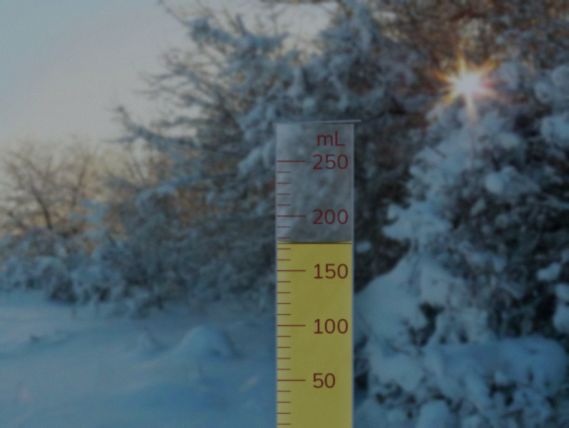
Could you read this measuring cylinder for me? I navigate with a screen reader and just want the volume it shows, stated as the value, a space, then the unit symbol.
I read 175 mL
